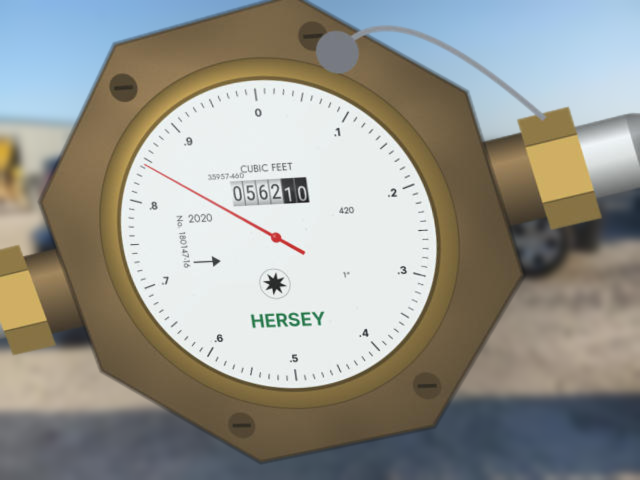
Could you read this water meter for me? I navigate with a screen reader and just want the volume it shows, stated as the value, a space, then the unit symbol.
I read 56209.84 ft³
